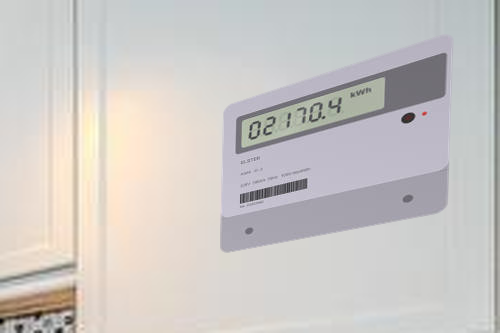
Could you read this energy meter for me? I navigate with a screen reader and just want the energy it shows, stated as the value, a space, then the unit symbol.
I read 2170.4 kWh
